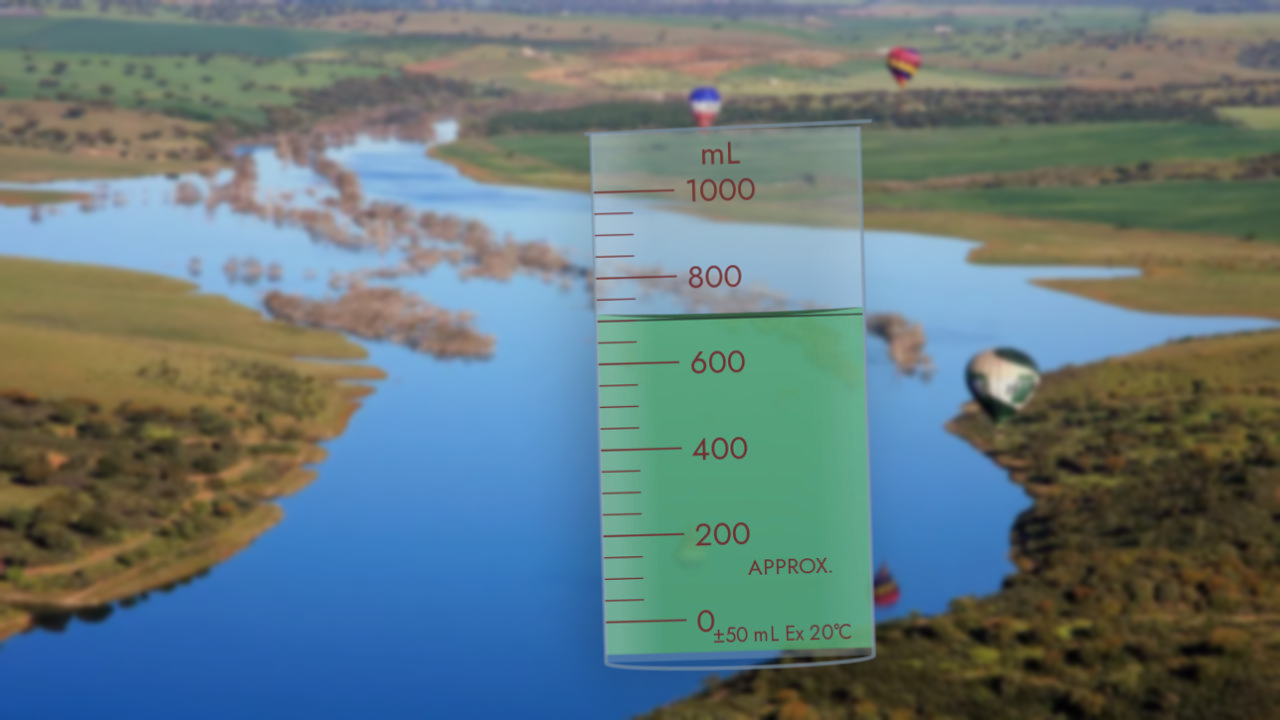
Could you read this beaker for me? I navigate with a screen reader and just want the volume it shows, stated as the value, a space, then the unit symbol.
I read 700 mL
